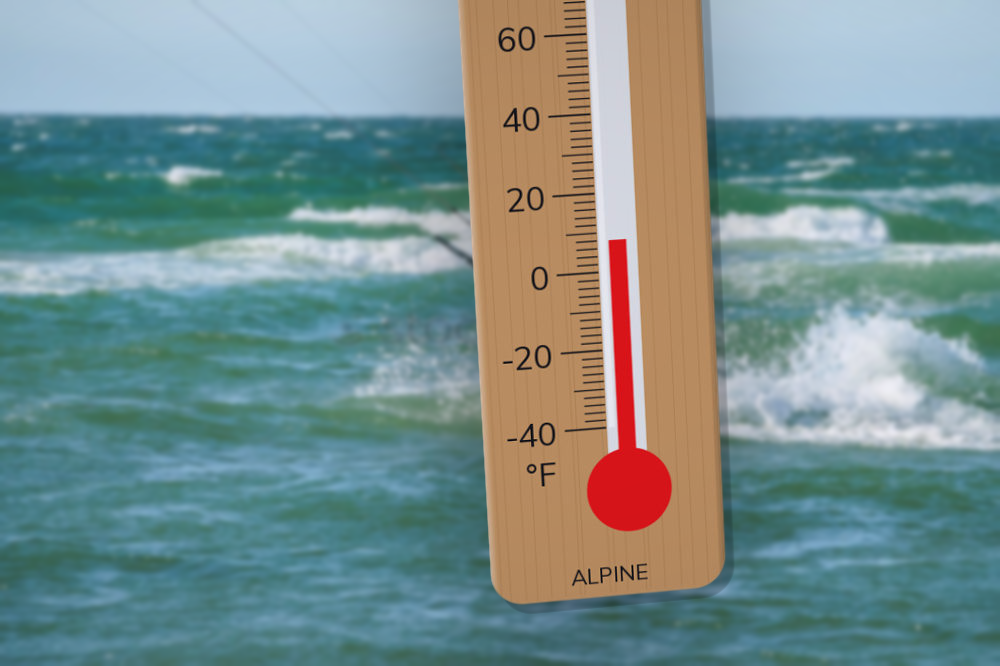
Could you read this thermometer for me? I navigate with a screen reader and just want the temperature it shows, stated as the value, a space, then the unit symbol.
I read 8 °F
